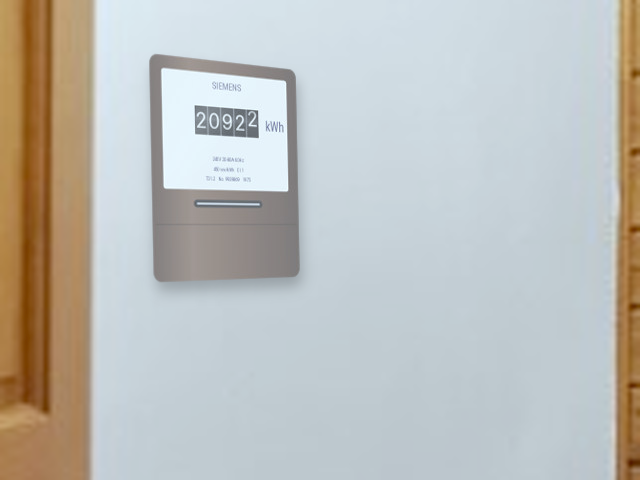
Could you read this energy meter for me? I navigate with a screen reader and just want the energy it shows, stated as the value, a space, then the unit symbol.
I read 20922 kWh
